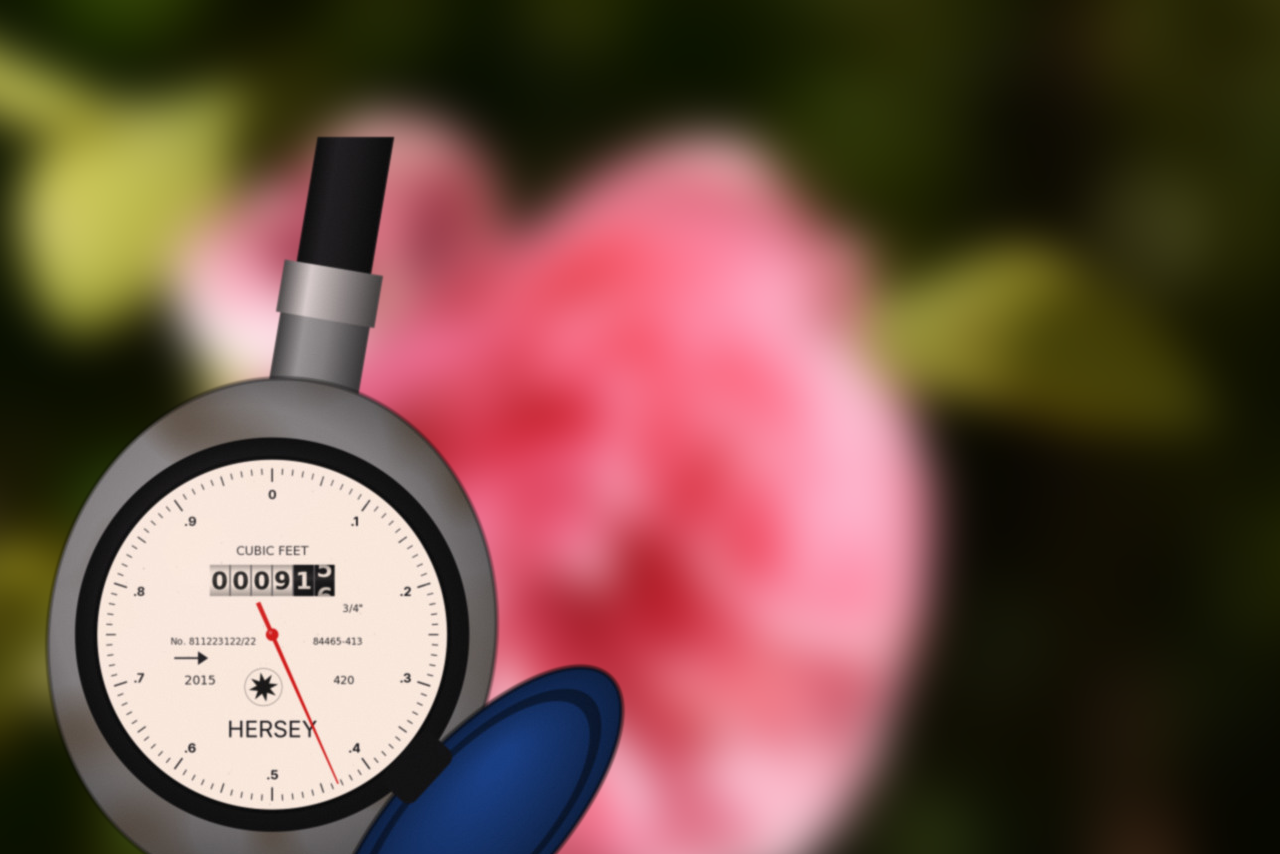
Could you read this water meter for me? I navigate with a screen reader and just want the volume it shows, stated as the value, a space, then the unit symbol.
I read 915.43 ft³
